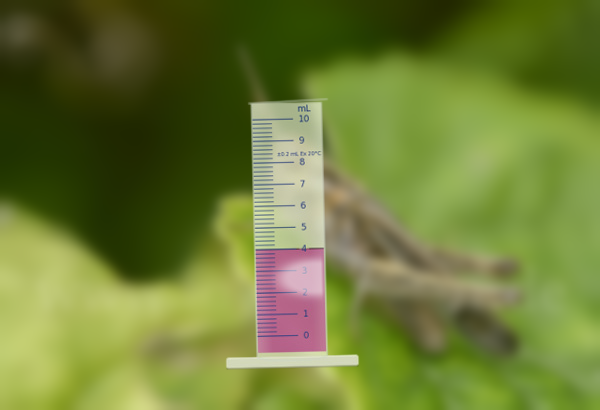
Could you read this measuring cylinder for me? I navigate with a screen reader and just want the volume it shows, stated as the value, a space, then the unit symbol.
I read 4 mL
